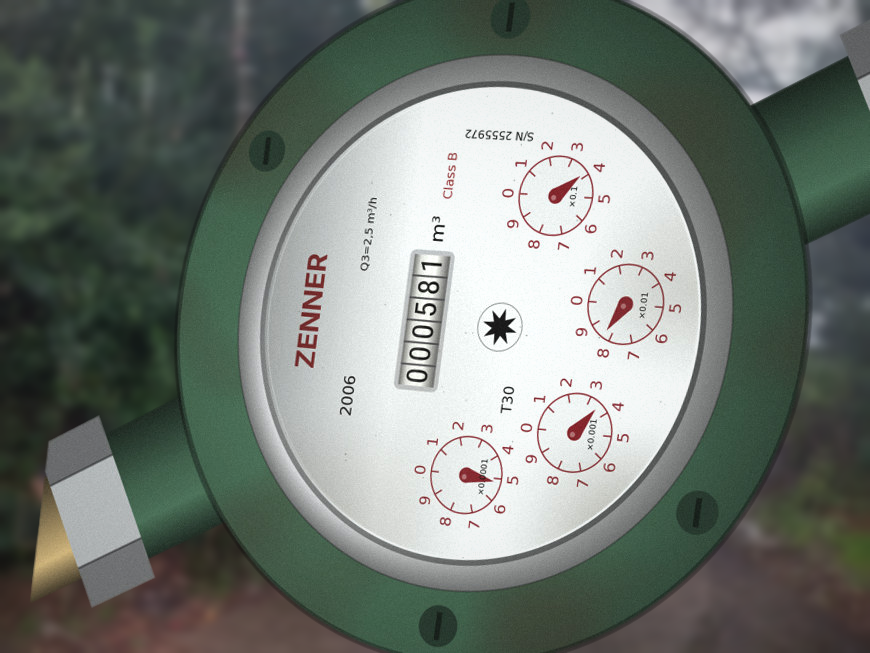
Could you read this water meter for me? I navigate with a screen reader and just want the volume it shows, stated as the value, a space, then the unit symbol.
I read 581.3835 m³
